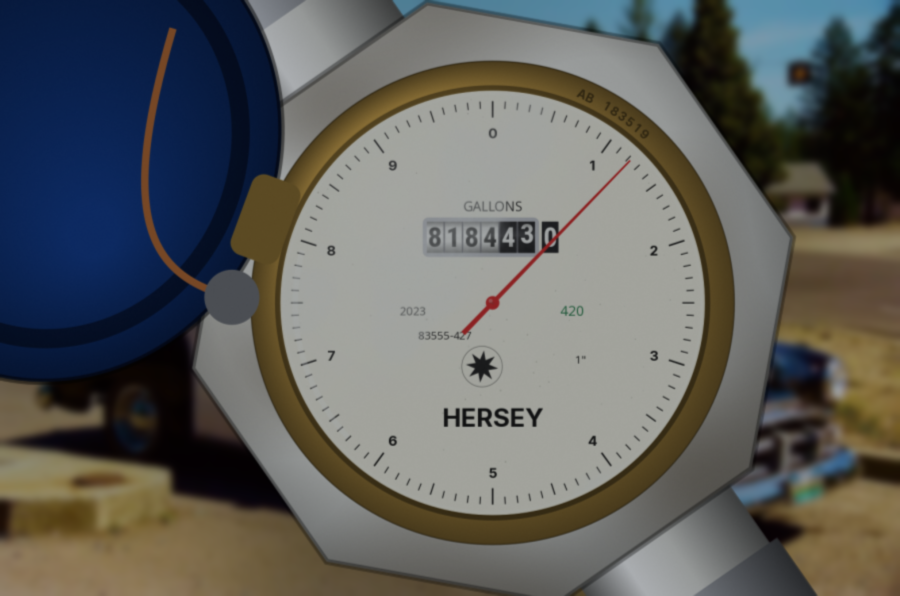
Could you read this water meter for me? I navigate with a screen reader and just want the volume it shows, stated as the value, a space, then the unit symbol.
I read 8184431.2 gal
